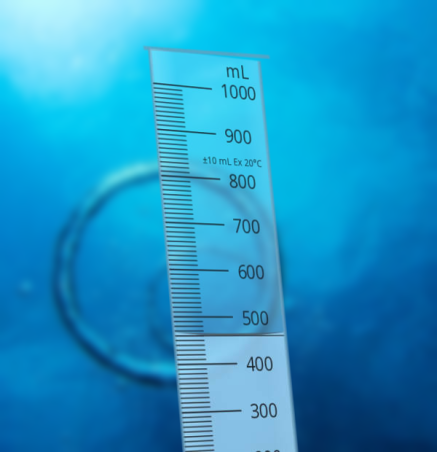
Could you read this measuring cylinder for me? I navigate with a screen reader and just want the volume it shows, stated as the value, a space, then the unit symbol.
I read 460 mL
